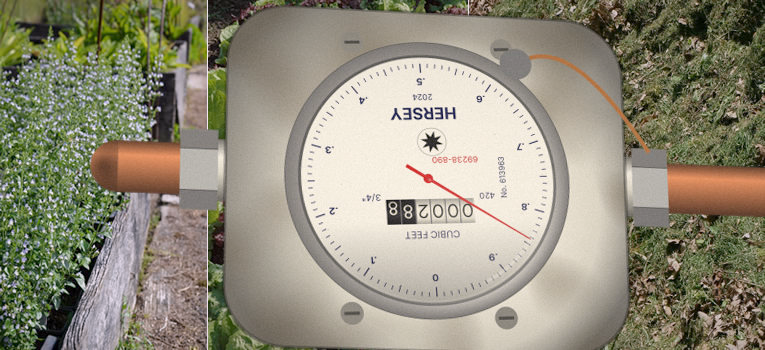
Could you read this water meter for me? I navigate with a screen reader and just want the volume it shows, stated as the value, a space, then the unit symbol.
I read 287.84 ft³
